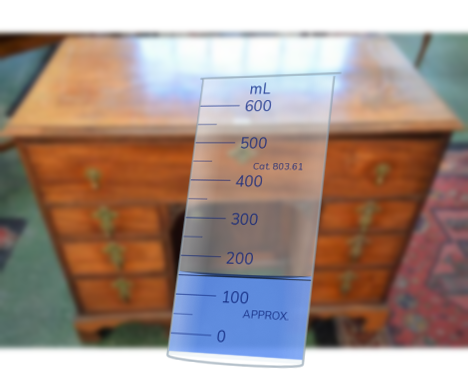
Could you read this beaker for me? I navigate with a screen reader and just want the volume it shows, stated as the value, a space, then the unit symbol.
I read 150 mL
